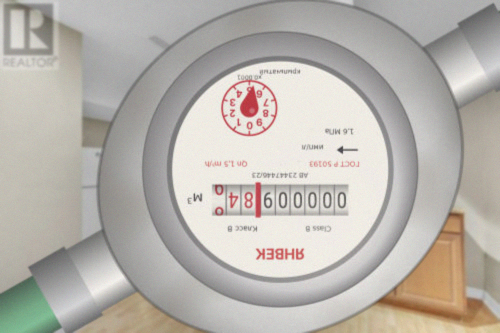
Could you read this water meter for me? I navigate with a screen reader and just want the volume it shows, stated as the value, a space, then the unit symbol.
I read 9.8485 m³
